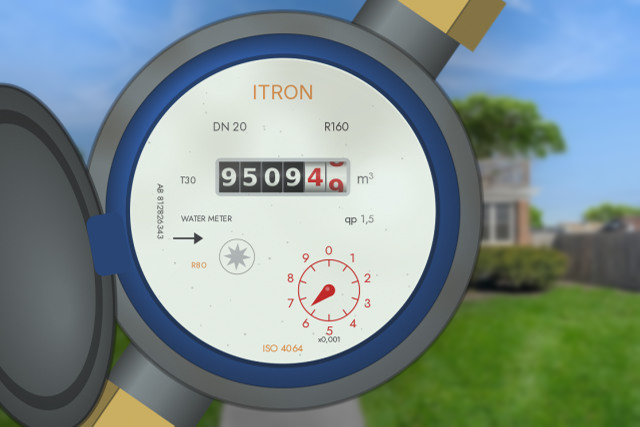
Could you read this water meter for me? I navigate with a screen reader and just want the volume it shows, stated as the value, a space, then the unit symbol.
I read 9509.486 m³
